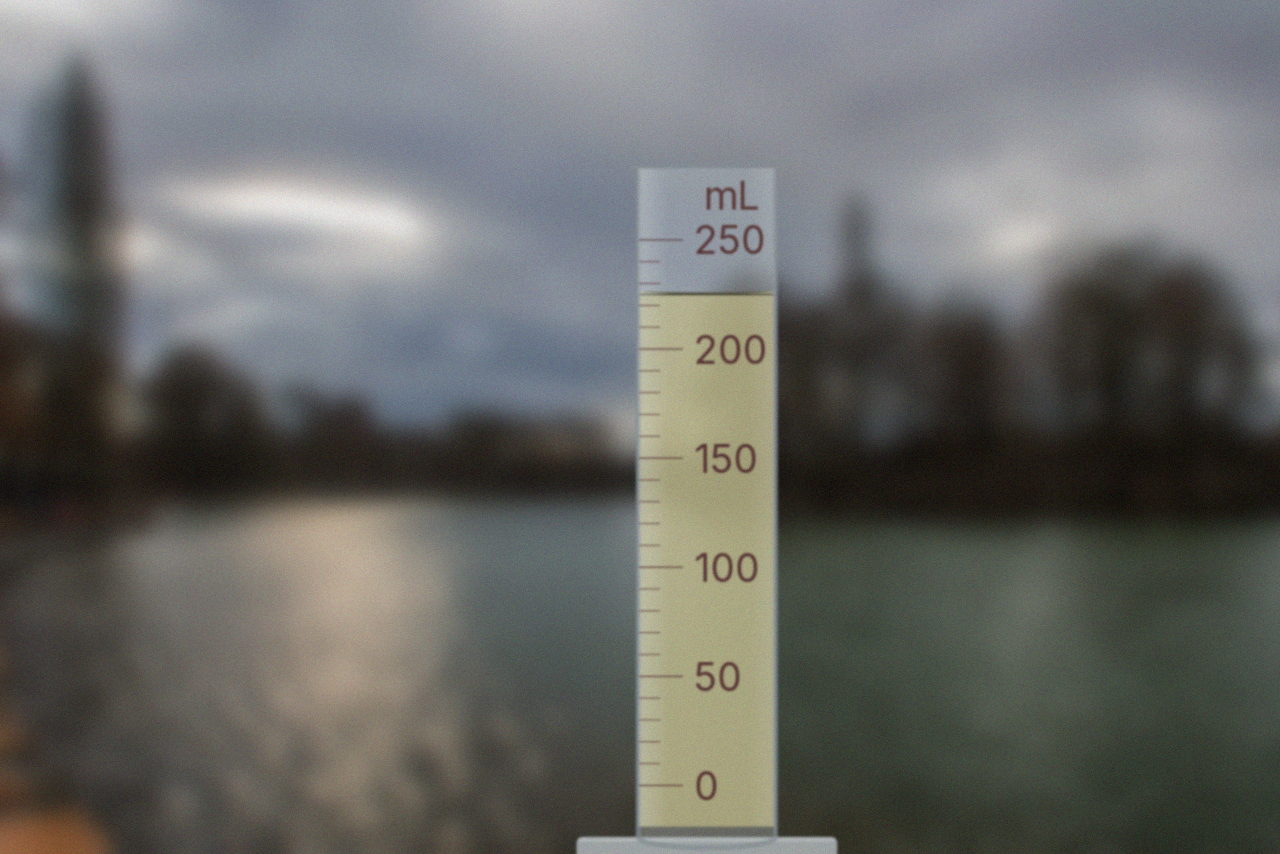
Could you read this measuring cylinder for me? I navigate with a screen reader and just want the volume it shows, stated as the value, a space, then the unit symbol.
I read 225 mL
